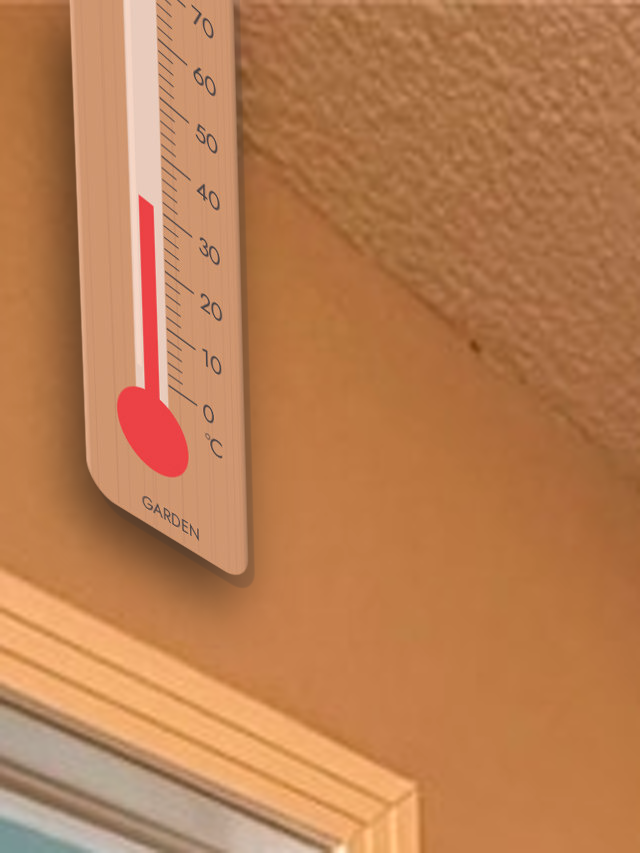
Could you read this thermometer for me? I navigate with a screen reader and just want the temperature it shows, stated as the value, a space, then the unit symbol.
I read 30 °C
